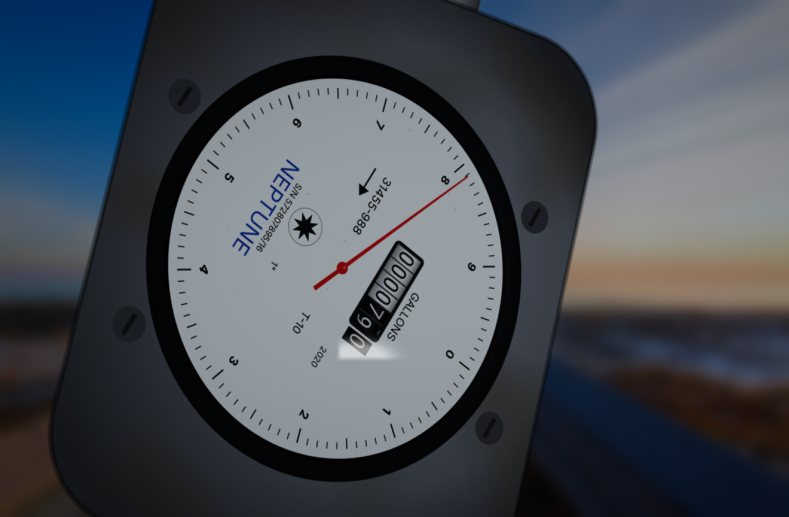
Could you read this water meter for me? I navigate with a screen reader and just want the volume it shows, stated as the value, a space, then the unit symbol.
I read 788.1 gal
